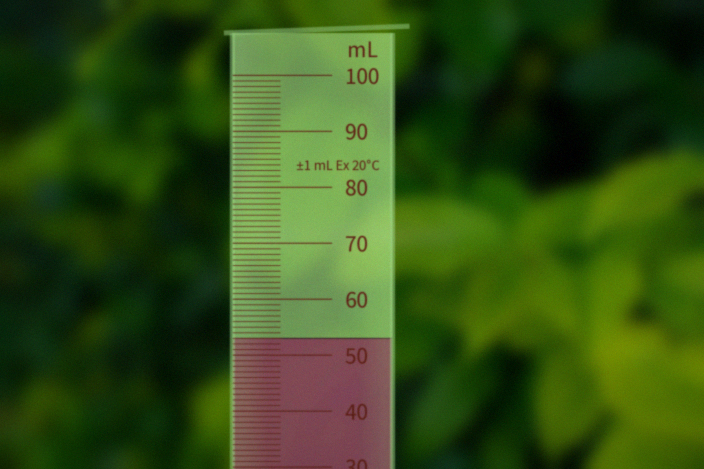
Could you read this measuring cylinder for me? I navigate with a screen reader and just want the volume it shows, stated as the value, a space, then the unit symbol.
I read 53 mL
